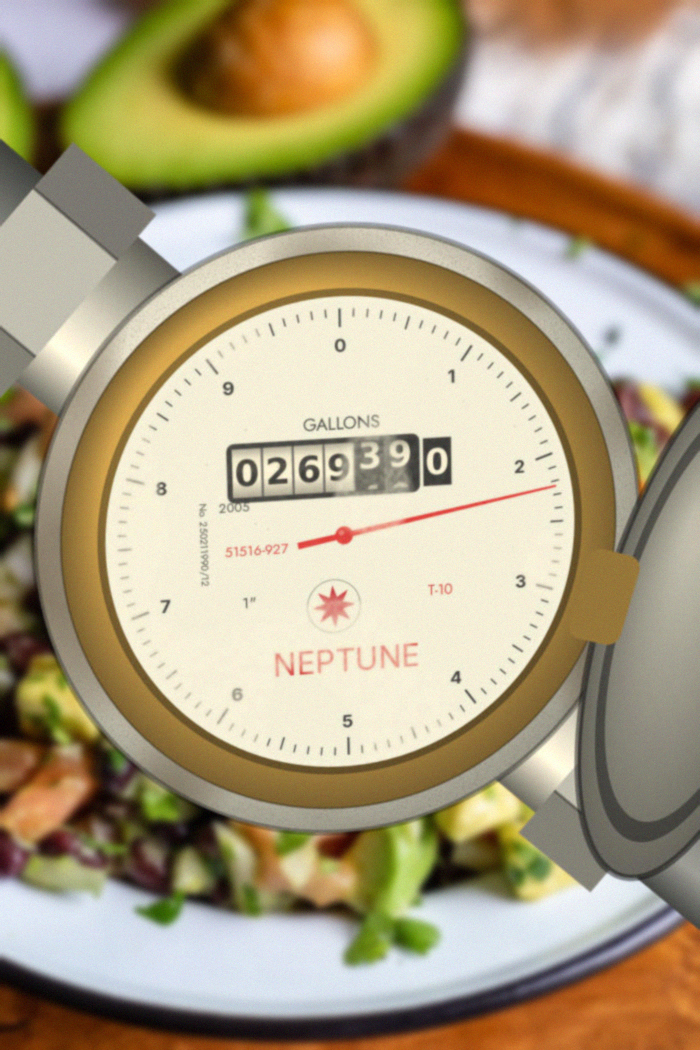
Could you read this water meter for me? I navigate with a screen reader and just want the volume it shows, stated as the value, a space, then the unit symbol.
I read 269392.2 gal
